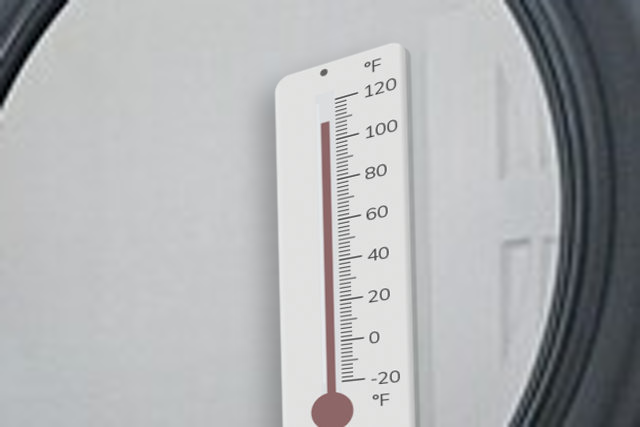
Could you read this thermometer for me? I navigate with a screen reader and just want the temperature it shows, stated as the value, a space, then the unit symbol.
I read 110 °F
